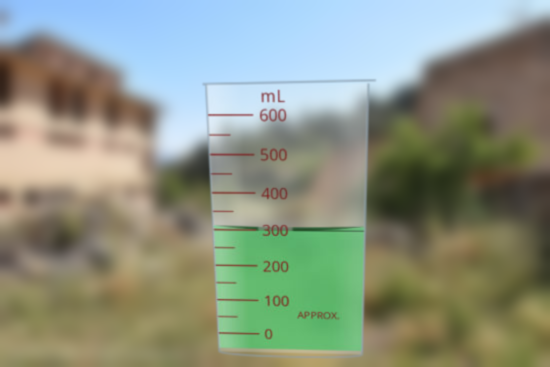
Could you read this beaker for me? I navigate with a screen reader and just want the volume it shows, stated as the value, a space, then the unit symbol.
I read 300 mL
